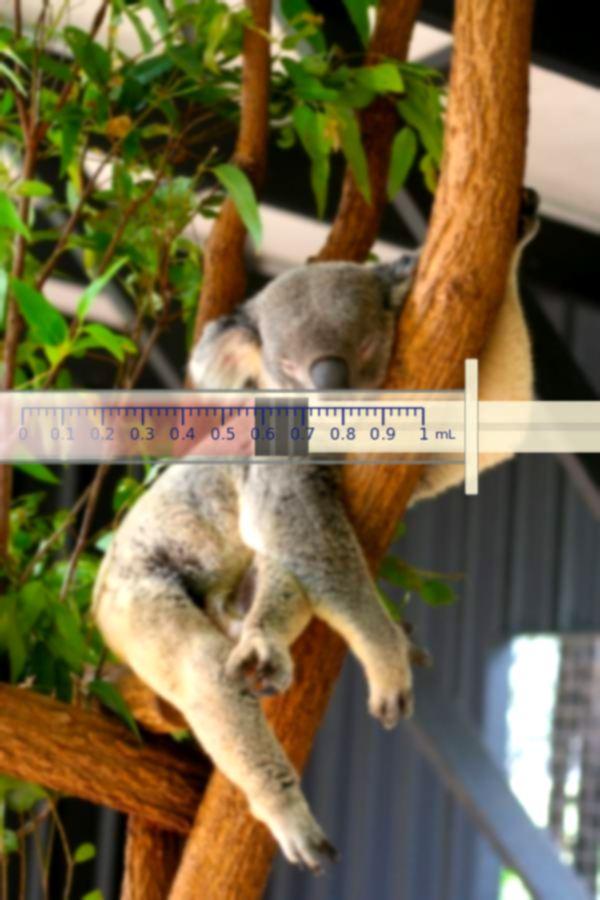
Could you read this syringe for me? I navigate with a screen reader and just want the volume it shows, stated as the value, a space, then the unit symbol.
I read 0.58 mL
